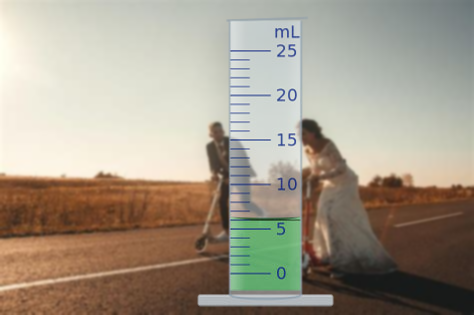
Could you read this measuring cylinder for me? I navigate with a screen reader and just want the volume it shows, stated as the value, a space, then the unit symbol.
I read 6 mL
